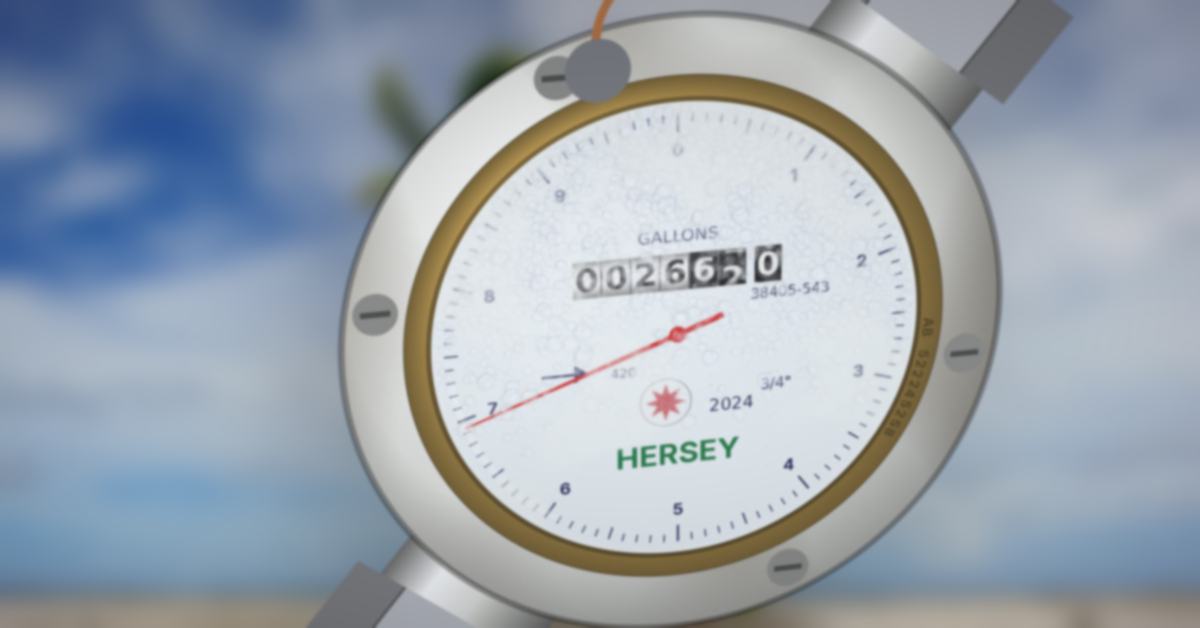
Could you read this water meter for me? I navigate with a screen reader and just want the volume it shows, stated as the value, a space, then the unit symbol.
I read 26616.9 gal
